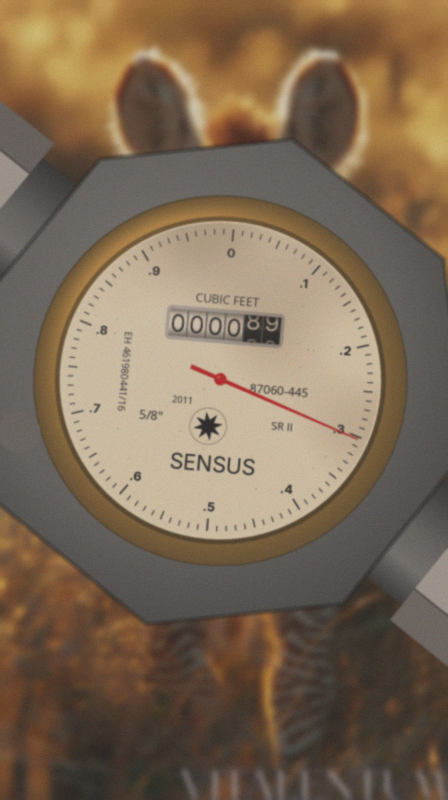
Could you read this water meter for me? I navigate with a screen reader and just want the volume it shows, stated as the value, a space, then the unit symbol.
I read 89.30 ft³
